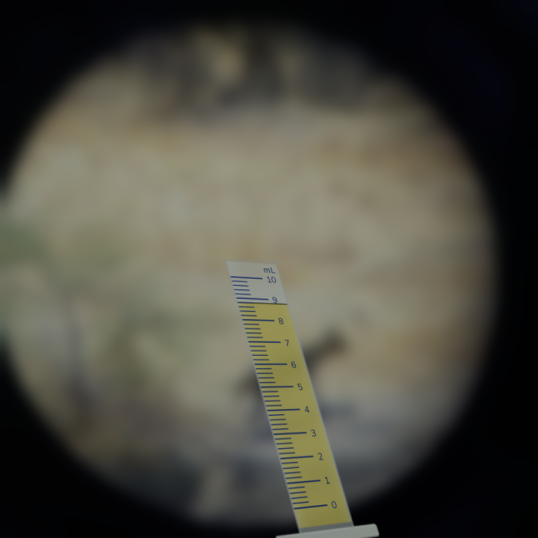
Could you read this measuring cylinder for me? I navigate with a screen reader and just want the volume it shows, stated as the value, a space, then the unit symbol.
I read 8.8 mL
